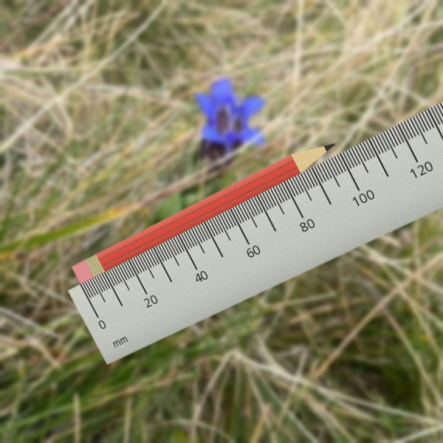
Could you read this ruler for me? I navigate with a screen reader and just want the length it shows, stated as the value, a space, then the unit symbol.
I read 100 mm
